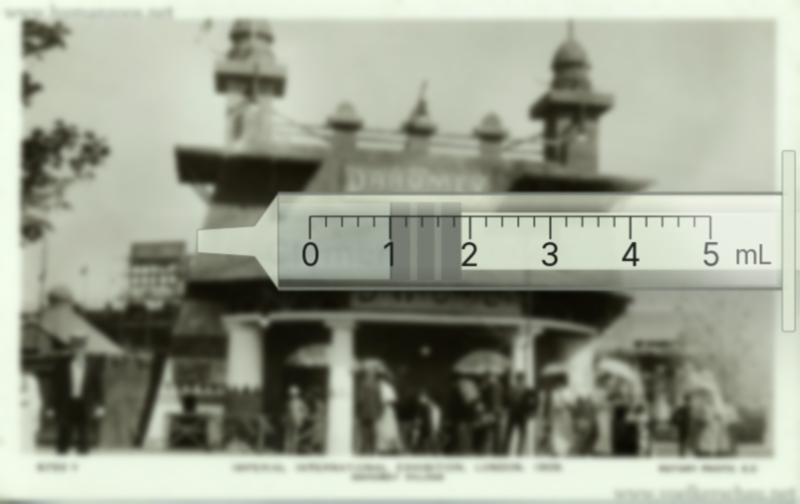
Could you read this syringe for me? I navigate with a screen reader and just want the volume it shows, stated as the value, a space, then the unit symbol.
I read 1 mL
